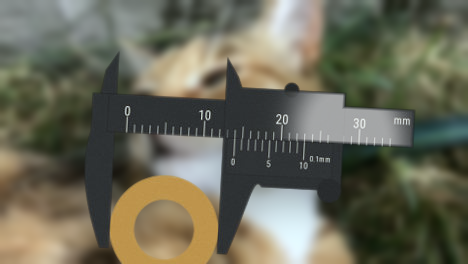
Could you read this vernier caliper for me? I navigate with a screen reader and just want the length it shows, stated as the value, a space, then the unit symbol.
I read 14.0 mm
